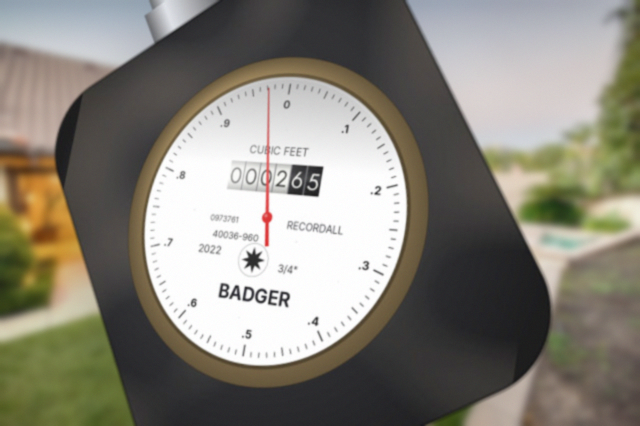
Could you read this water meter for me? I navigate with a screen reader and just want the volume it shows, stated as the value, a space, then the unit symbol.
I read 264.97 ft³
